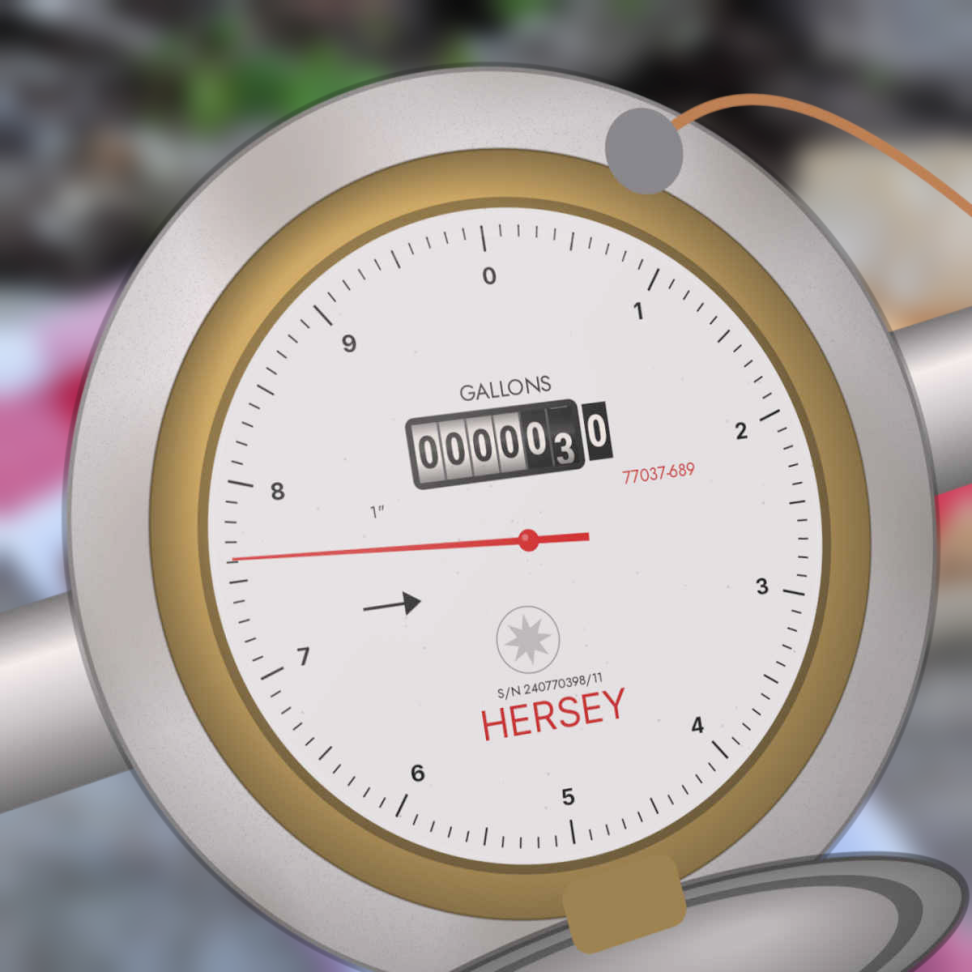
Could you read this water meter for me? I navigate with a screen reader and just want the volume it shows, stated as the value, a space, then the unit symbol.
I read 27.6 gal
